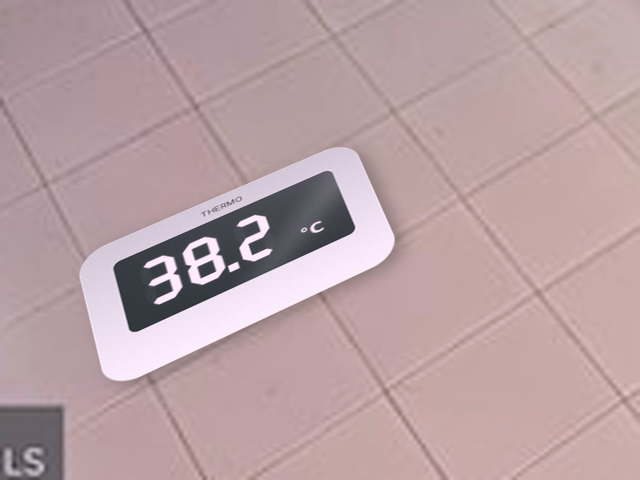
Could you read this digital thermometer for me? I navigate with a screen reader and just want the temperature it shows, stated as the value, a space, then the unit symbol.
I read 38.2 °C
